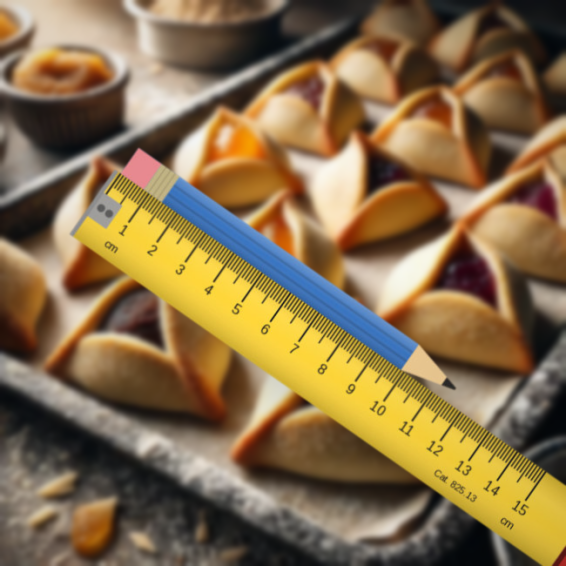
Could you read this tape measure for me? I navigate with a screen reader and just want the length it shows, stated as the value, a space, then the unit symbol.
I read 11.5 cm
